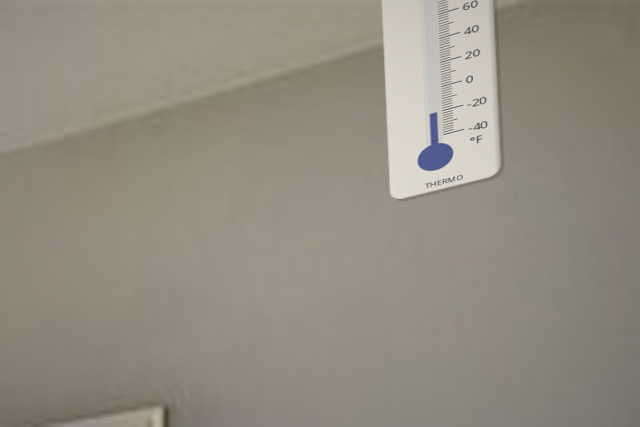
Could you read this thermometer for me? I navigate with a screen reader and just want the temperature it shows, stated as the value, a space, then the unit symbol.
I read -20 °F
